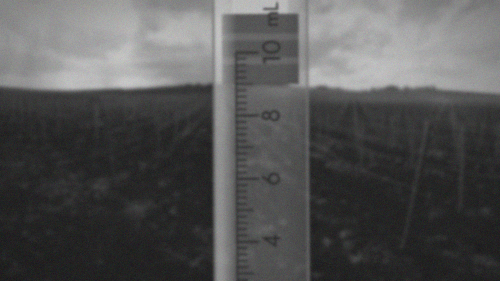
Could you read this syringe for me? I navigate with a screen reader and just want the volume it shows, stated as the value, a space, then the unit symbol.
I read 9 mL
